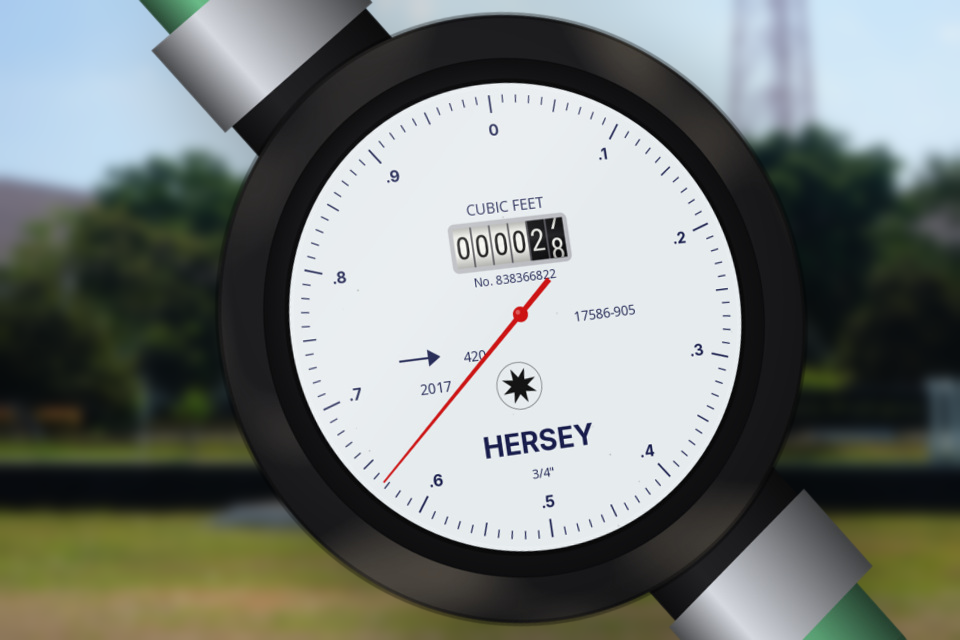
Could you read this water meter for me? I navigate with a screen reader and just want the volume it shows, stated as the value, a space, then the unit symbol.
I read 27.63 ft³
